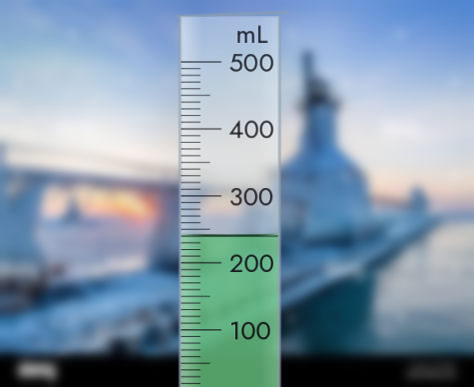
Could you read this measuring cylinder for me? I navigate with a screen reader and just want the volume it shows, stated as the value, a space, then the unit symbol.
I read 240 mL
